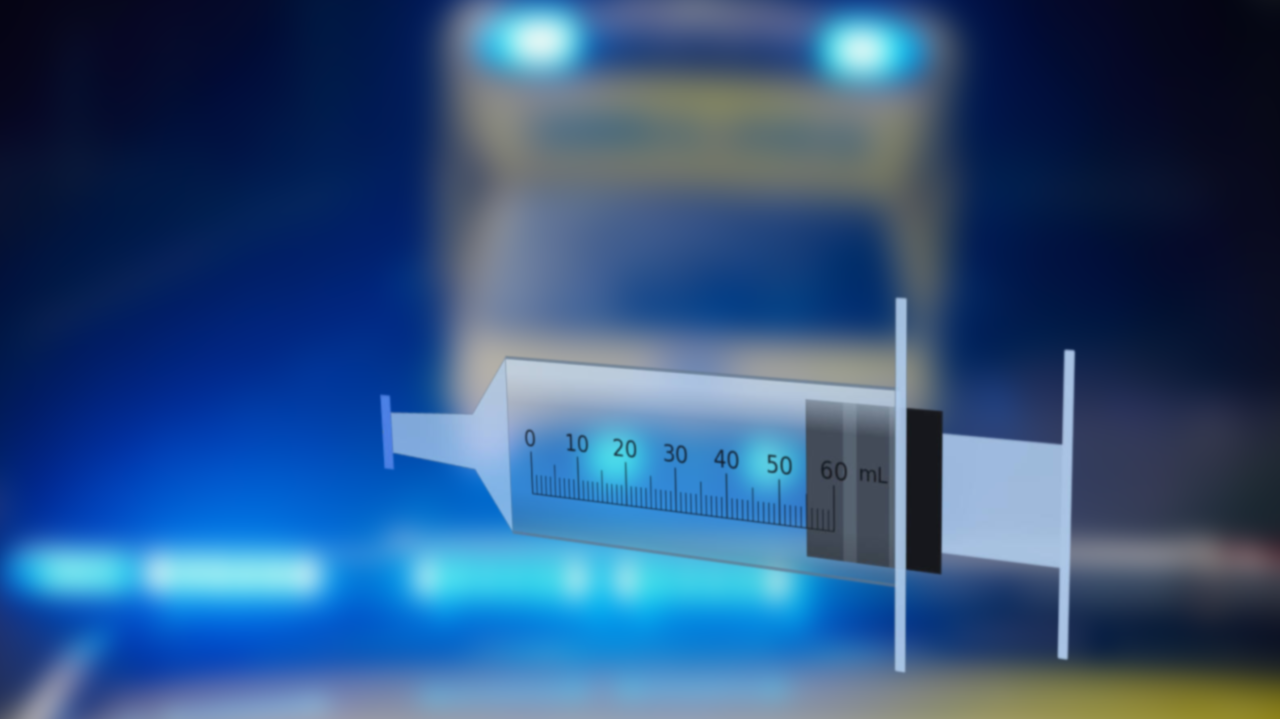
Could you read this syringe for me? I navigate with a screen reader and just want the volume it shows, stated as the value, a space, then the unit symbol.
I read 55 mL
